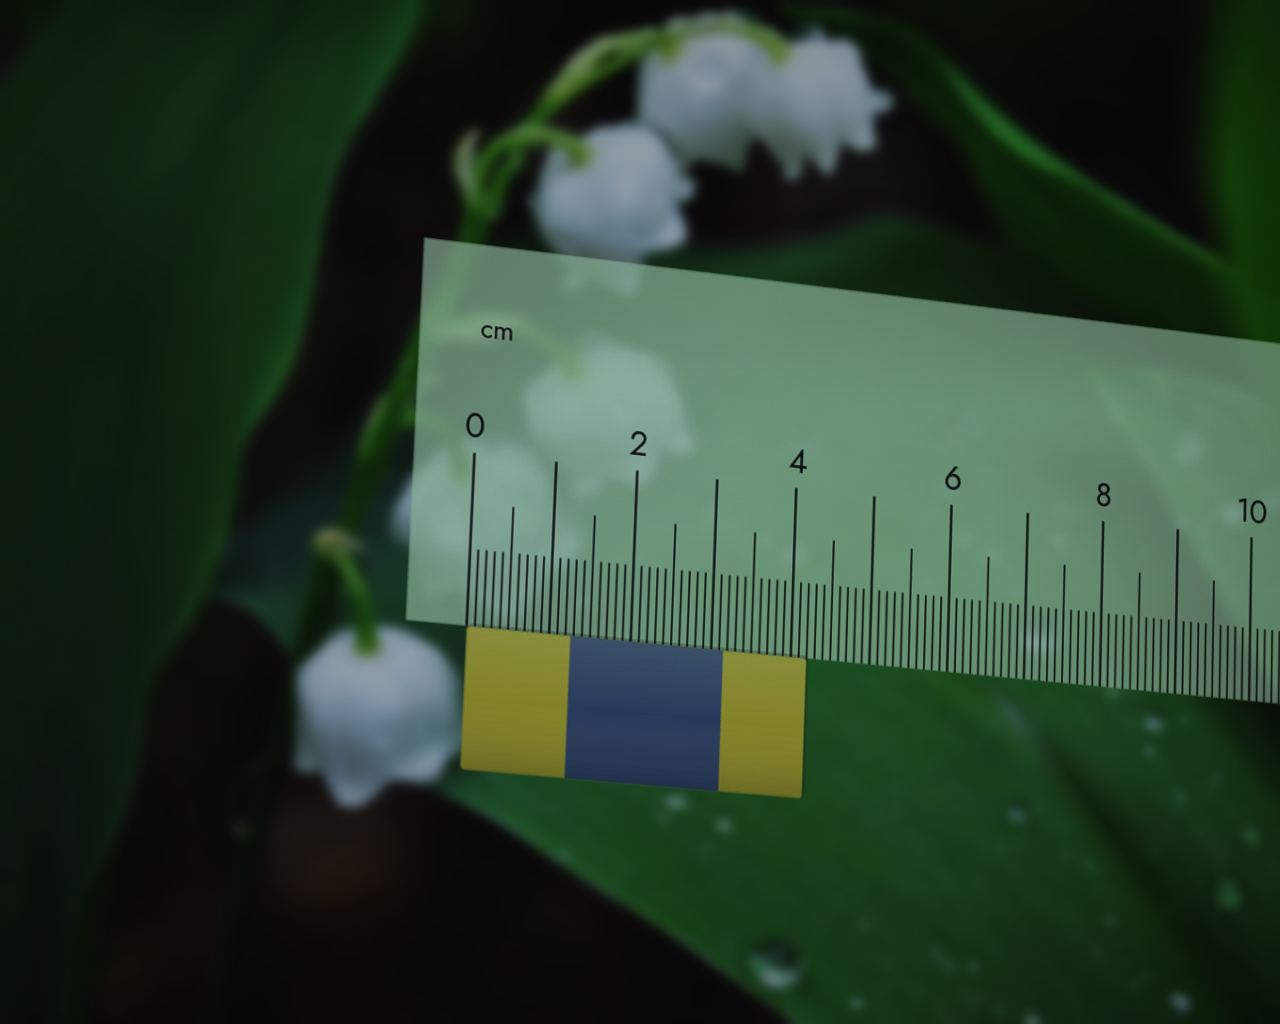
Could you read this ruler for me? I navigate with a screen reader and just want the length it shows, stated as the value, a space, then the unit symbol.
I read 4.2 cm
